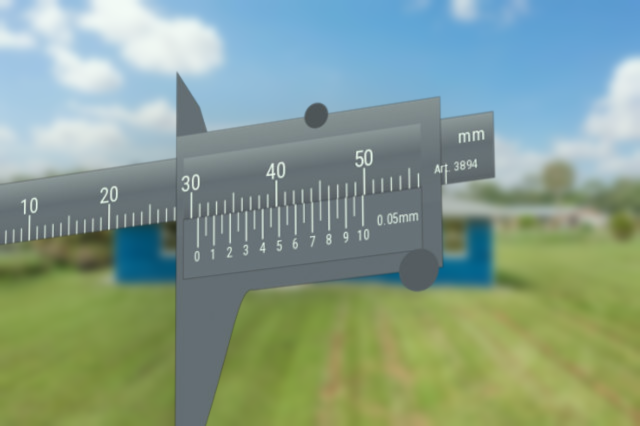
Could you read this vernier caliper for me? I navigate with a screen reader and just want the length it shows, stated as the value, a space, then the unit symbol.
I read 30.8 mm
